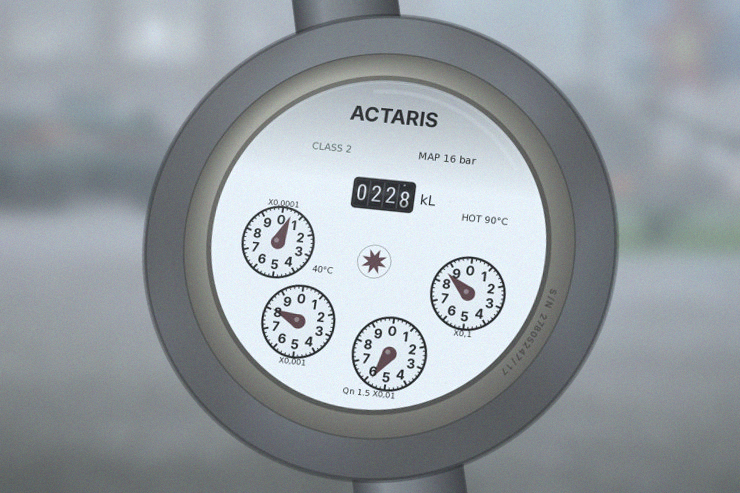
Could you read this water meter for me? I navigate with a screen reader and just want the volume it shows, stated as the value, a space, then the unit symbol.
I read 227.8580 kL
